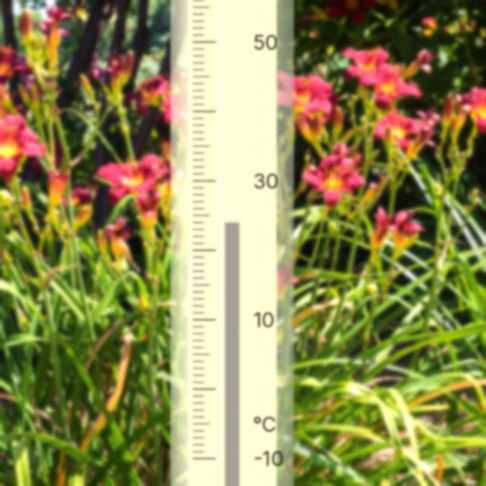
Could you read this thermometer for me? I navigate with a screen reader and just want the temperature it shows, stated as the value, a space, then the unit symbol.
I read 24 °C
